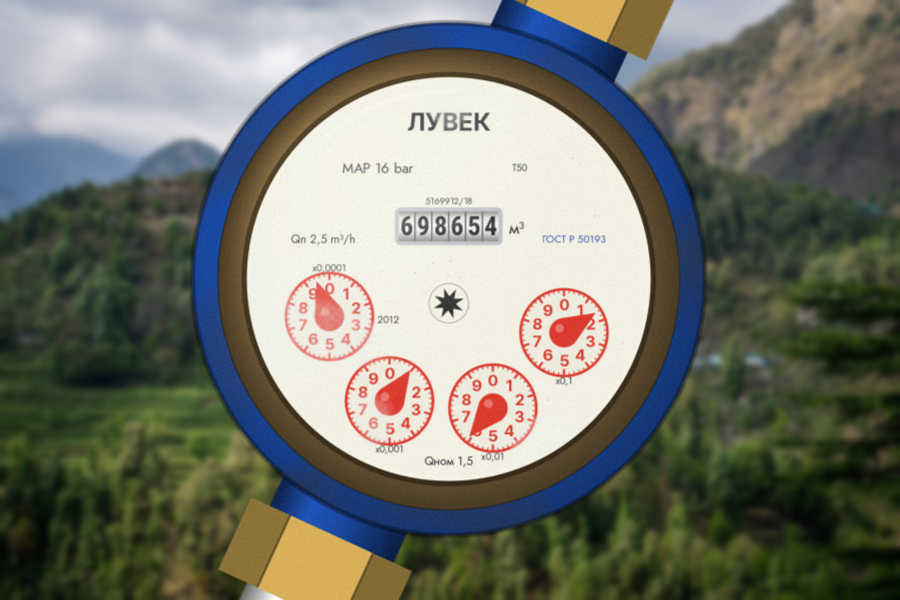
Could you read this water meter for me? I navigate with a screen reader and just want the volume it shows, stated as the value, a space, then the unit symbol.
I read 698654.1609 m³
